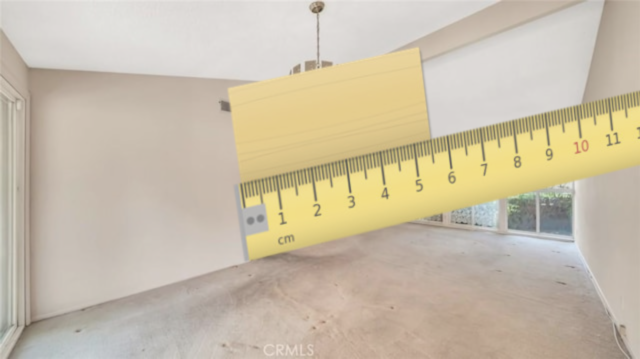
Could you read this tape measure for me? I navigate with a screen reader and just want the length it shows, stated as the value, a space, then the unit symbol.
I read 5.5 cm
